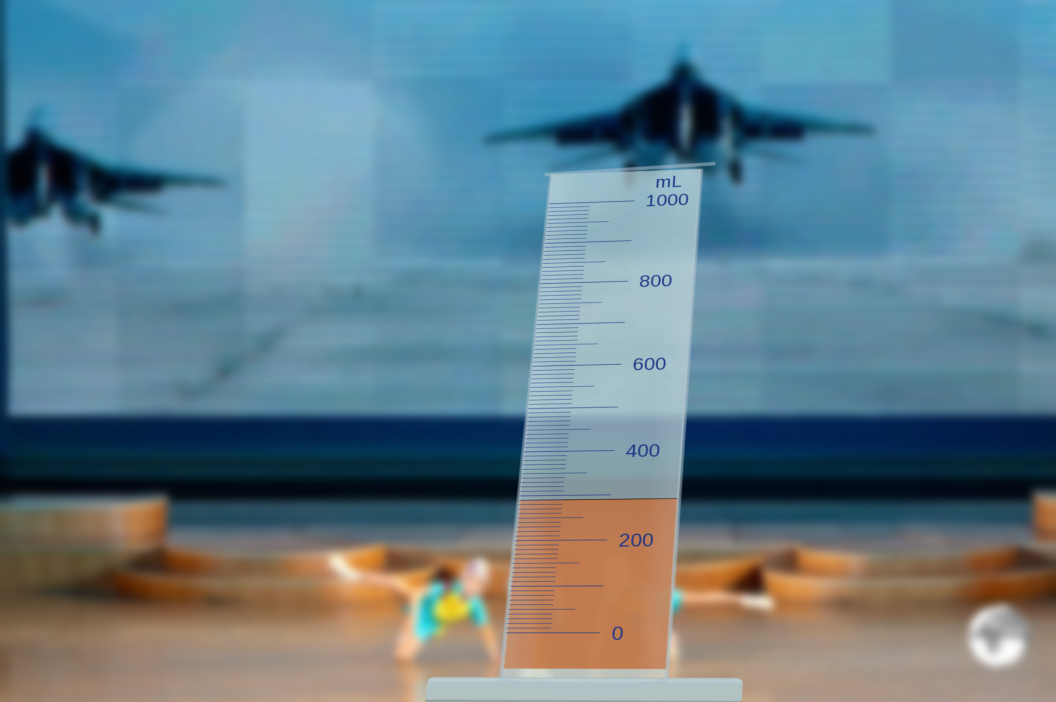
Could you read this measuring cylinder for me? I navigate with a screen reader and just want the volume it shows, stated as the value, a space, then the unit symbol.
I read 290 mL
